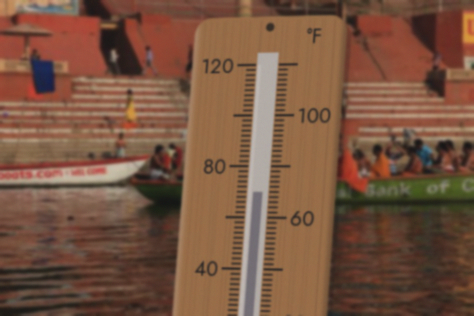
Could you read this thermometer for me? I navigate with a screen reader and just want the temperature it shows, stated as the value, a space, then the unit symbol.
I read 70 °F
